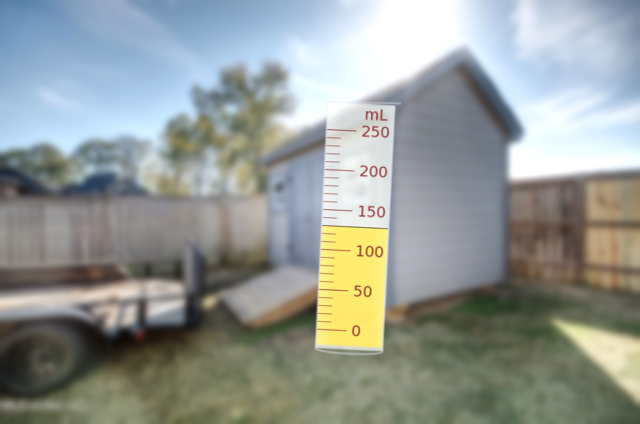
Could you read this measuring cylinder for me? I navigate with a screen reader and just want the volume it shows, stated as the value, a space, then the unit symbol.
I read 130 mL
